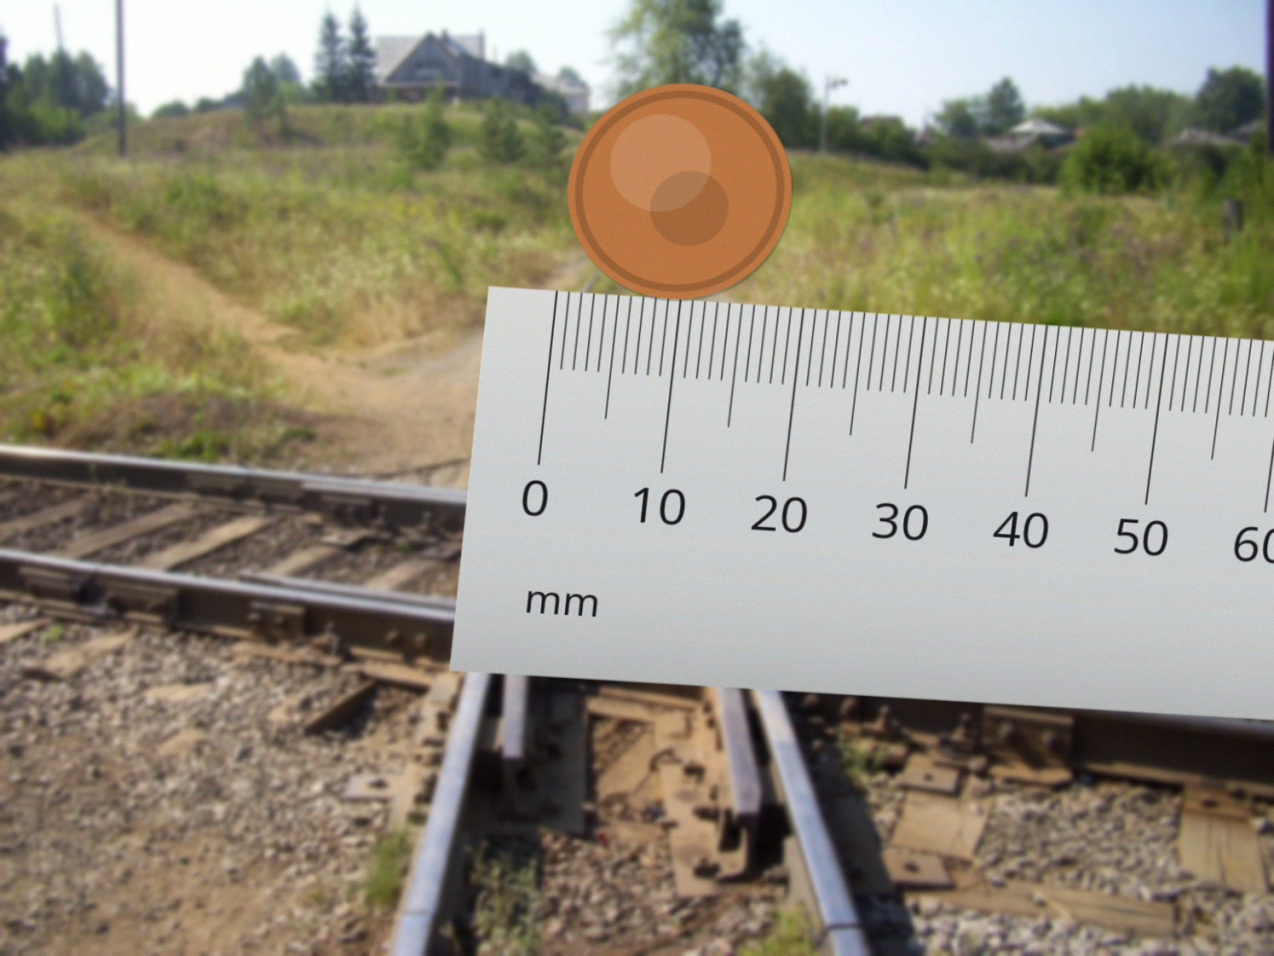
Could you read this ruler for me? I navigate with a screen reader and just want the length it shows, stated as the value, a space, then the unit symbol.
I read 18 mm
